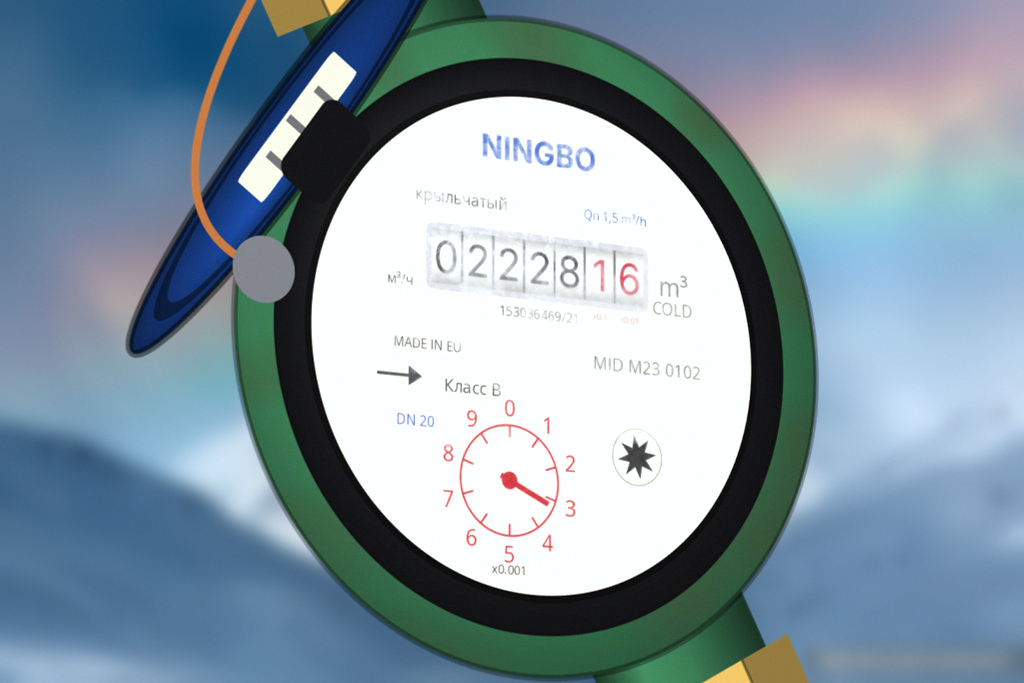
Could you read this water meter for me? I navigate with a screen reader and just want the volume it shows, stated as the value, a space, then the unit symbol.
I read 2228.163 m³
